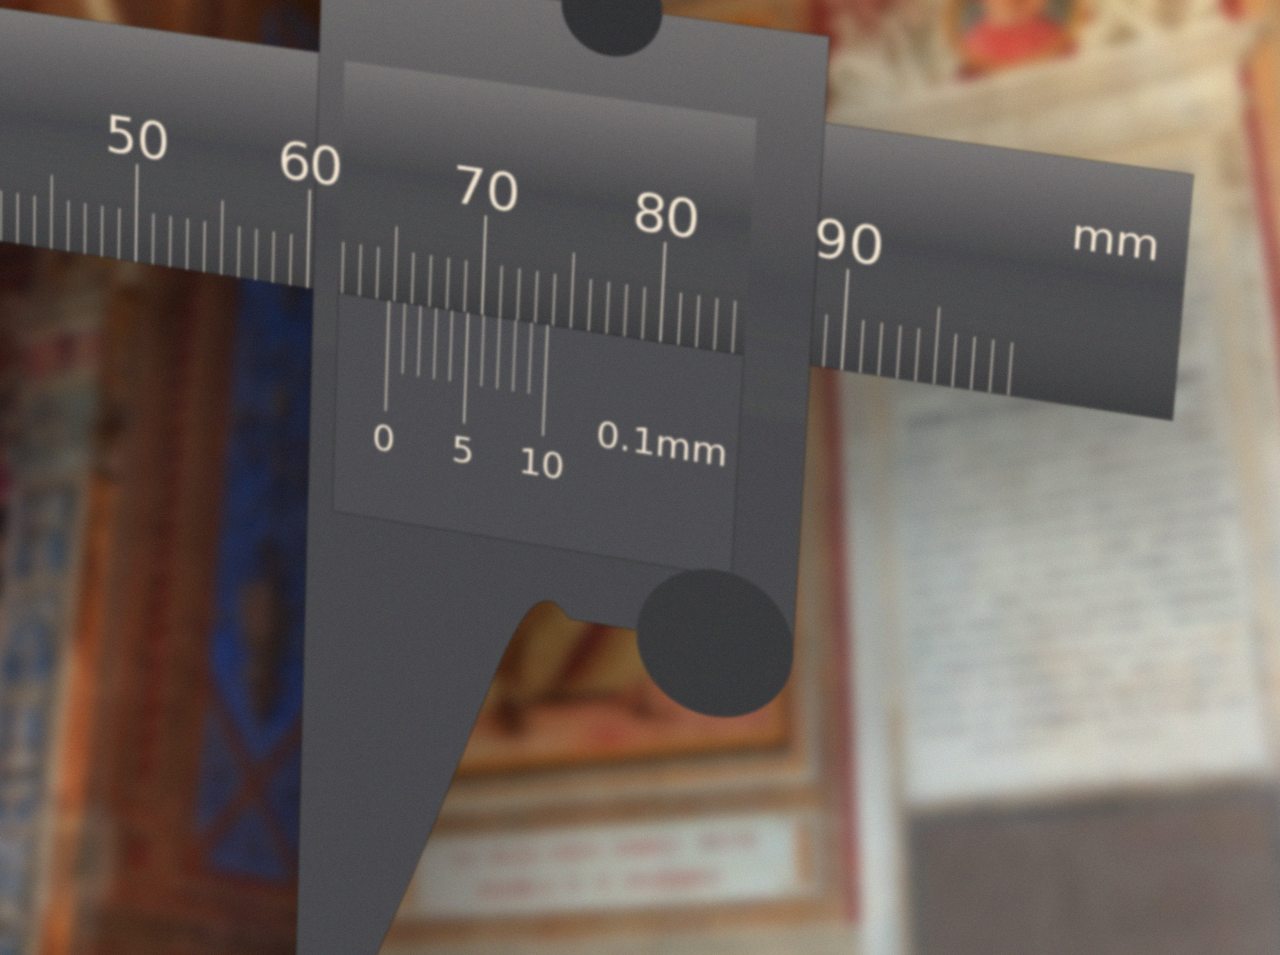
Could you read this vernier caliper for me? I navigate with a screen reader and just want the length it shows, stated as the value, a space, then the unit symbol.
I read 64.7 mm
